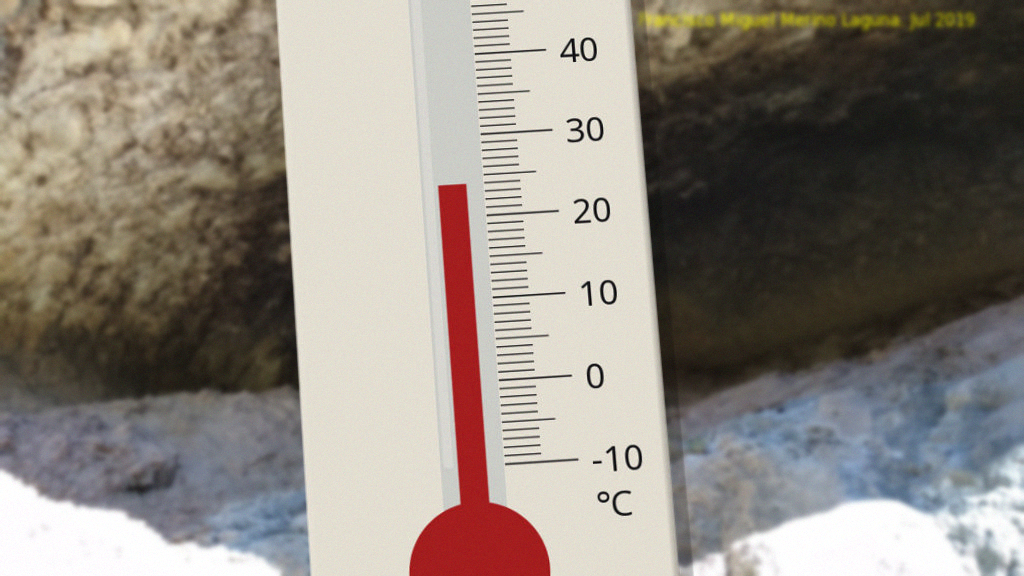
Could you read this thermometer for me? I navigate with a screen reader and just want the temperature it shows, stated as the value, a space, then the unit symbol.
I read 24 °C
